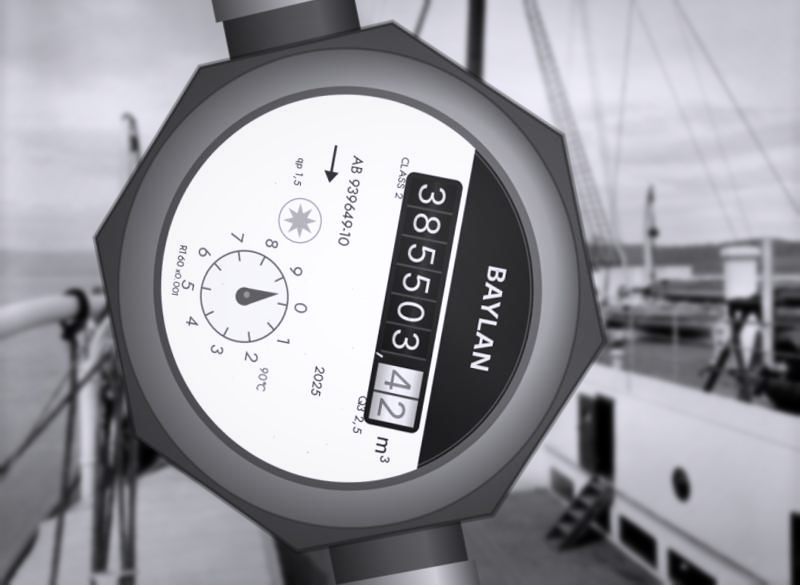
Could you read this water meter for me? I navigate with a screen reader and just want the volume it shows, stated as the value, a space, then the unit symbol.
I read 385503.419 m³
